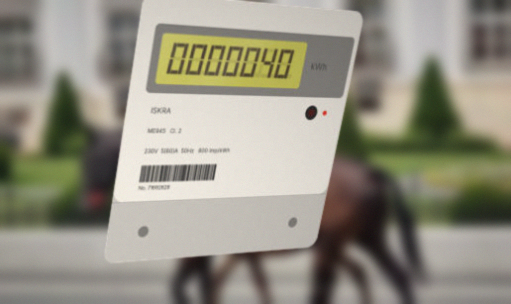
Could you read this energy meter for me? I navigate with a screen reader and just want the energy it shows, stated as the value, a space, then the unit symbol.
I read 40 kWh
